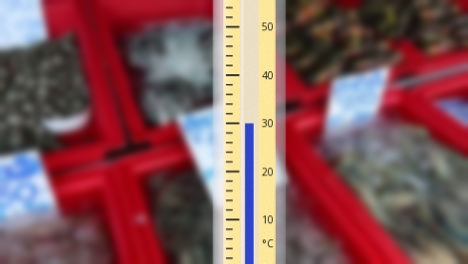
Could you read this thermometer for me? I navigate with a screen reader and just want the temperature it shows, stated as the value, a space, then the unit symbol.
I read 30 °C
